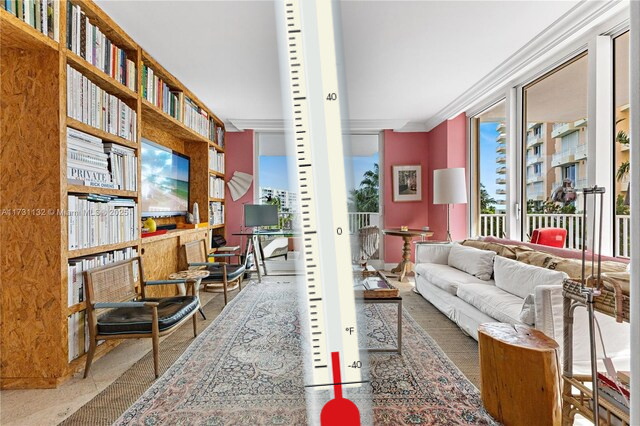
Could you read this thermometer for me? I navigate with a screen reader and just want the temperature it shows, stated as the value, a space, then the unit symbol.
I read -36 °F
